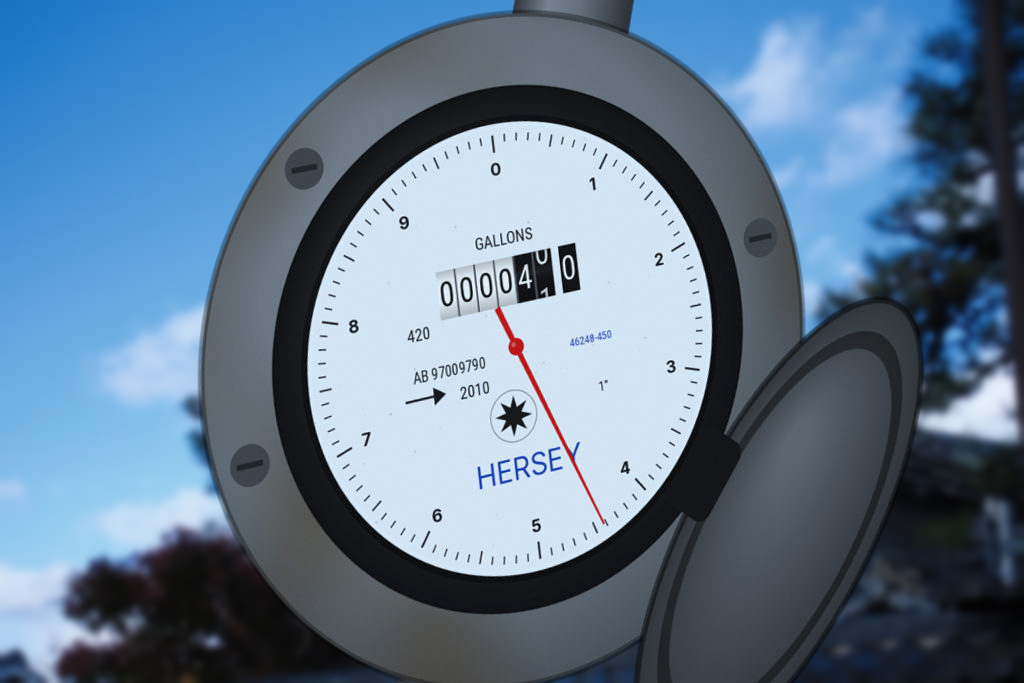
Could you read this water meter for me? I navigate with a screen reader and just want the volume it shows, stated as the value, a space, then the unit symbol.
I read 404.4 gal
